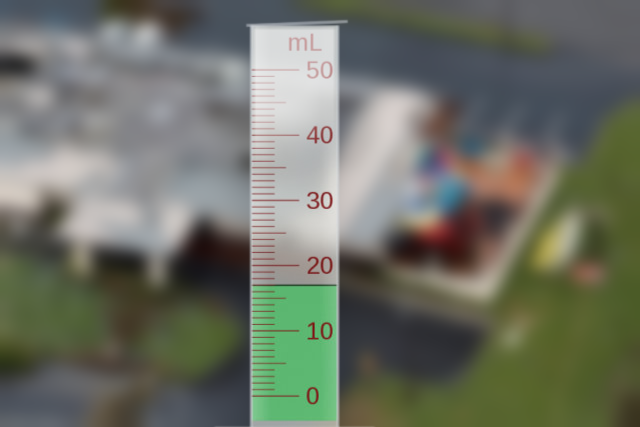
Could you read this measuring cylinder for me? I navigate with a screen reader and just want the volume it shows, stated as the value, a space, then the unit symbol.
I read 17 mL
